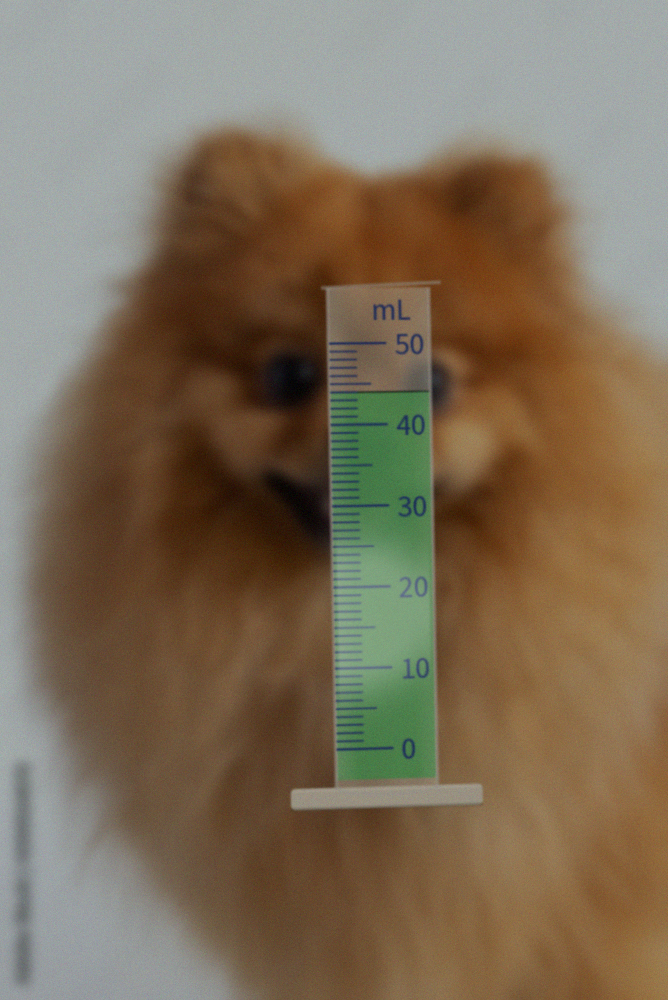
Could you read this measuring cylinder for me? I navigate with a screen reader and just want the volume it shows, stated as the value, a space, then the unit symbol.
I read 44 mL
